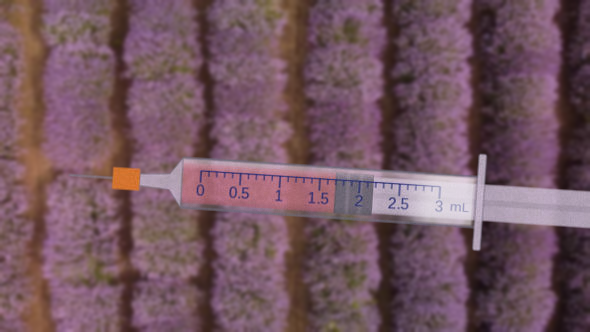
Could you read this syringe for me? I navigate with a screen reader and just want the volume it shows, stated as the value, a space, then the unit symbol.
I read 1.7 mL
